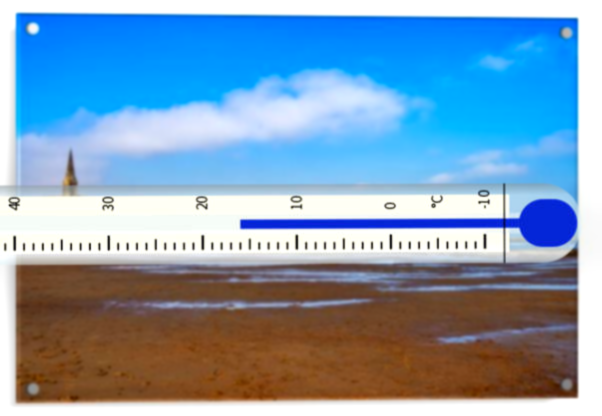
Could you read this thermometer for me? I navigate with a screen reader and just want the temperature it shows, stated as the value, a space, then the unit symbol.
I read 16 °C
